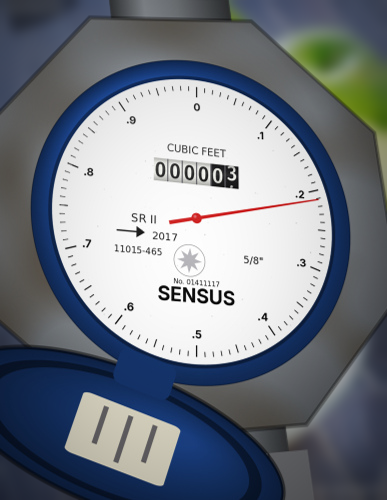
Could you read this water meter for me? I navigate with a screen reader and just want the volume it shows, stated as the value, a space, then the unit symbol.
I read 3.21 ft³
